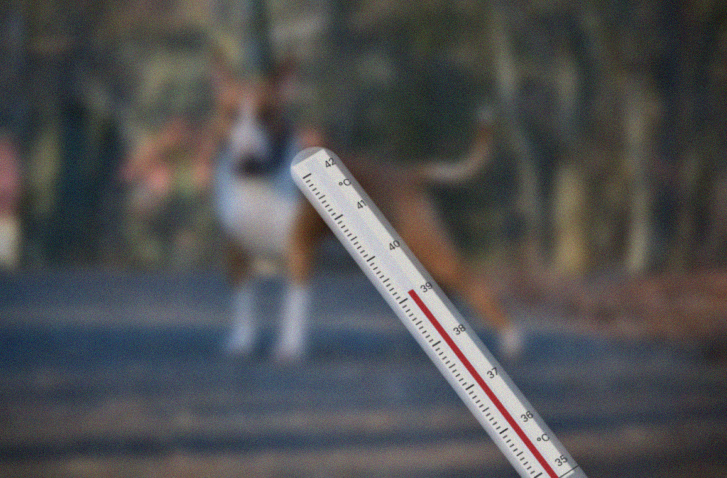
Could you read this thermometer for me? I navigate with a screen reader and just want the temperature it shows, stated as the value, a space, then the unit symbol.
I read 39.1 °C
